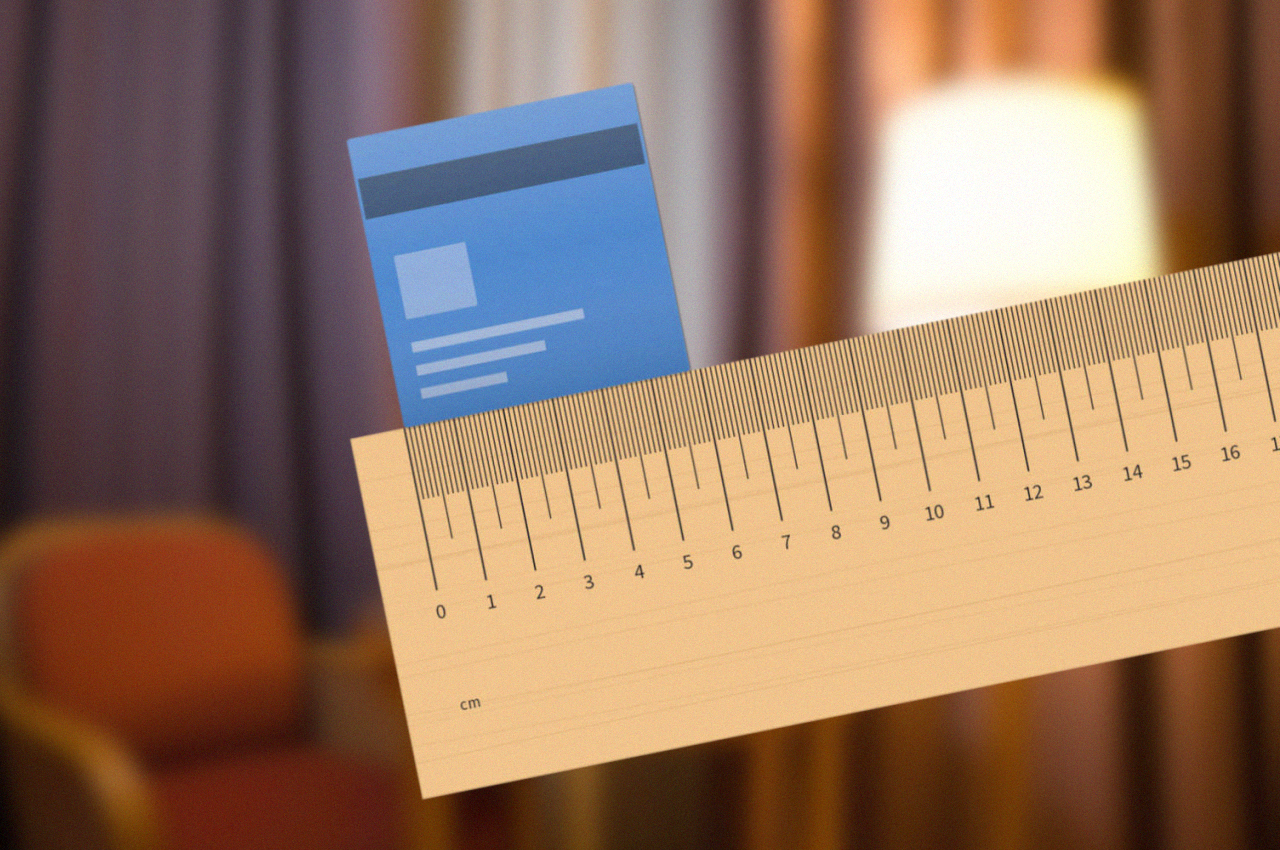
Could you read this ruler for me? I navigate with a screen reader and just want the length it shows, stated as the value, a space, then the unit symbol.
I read 5.8 cm
